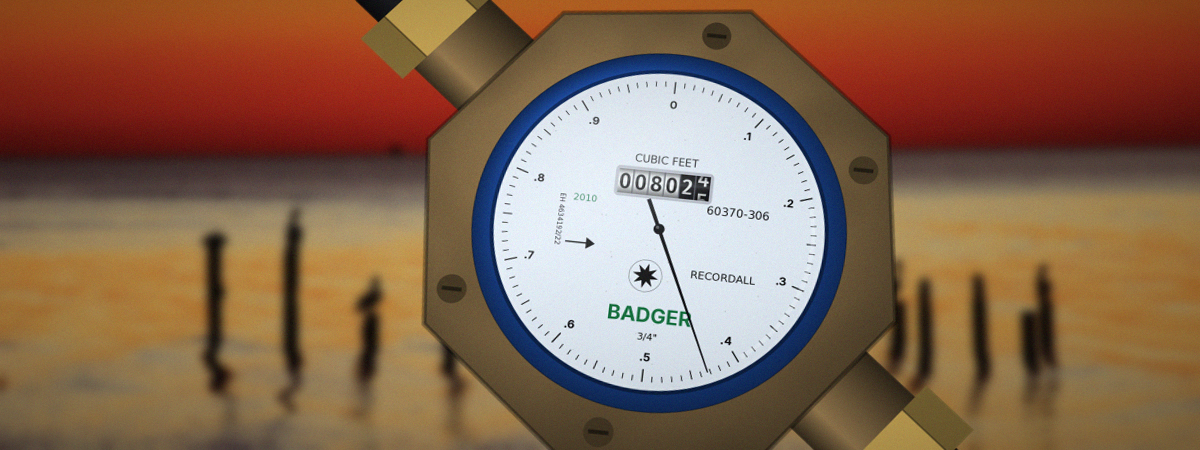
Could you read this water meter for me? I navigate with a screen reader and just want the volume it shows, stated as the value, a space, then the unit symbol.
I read 8024.43 ft³
